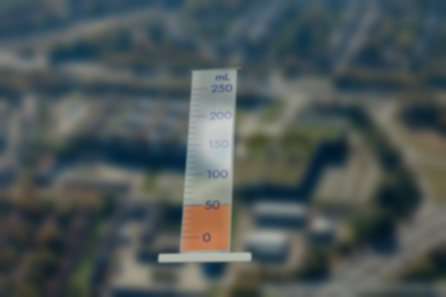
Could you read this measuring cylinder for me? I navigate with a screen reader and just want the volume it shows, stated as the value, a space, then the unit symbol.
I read 50 mL
